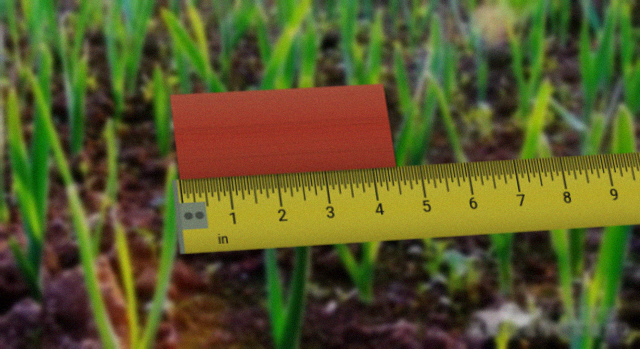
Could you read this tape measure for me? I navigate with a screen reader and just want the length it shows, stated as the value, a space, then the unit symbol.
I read 4.5 in
